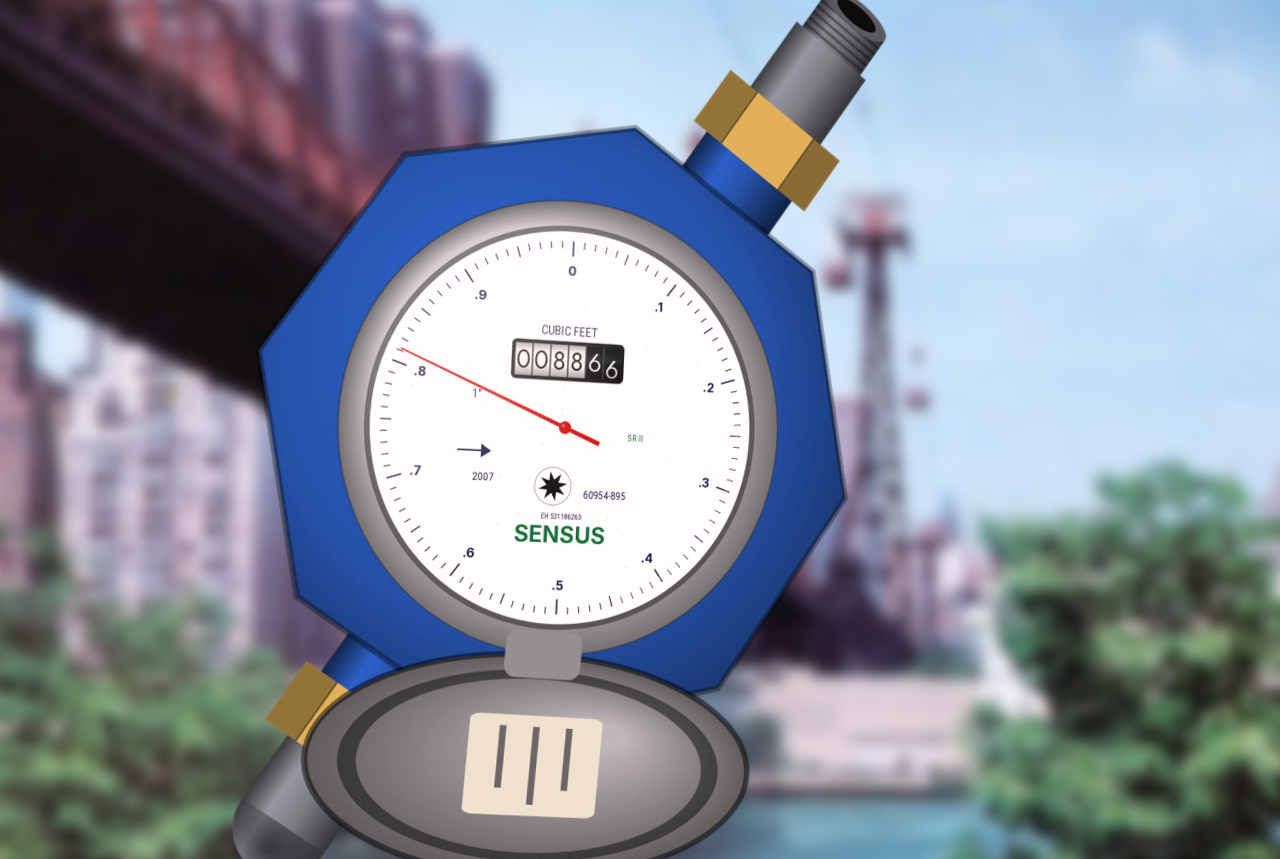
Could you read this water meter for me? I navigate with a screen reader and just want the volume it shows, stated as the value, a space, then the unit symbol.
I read 8865.81 ft³
